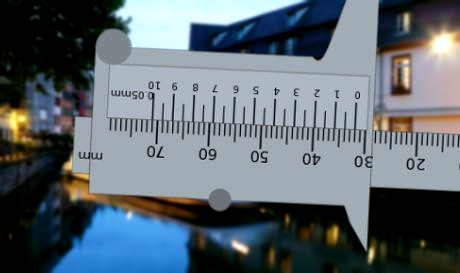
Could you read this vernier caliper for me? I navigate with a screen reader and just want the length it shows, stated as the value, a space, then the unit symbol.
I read 32.0 mm
